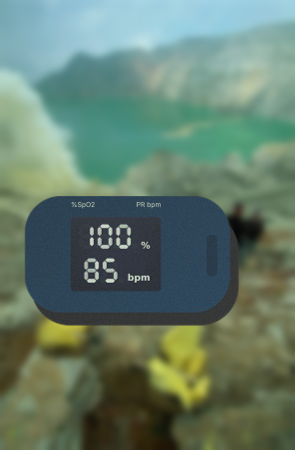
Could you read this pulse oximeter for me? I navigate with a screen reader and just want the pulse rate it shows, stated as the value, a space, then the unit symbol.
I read 85 bpm
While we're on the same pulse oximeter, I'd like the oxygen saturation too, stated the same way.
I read 100 %
